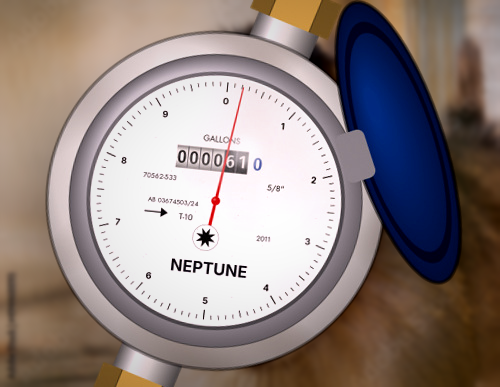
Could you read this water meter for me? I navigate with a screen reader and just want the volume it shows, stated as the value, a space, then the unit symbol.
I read 610.2 gal
